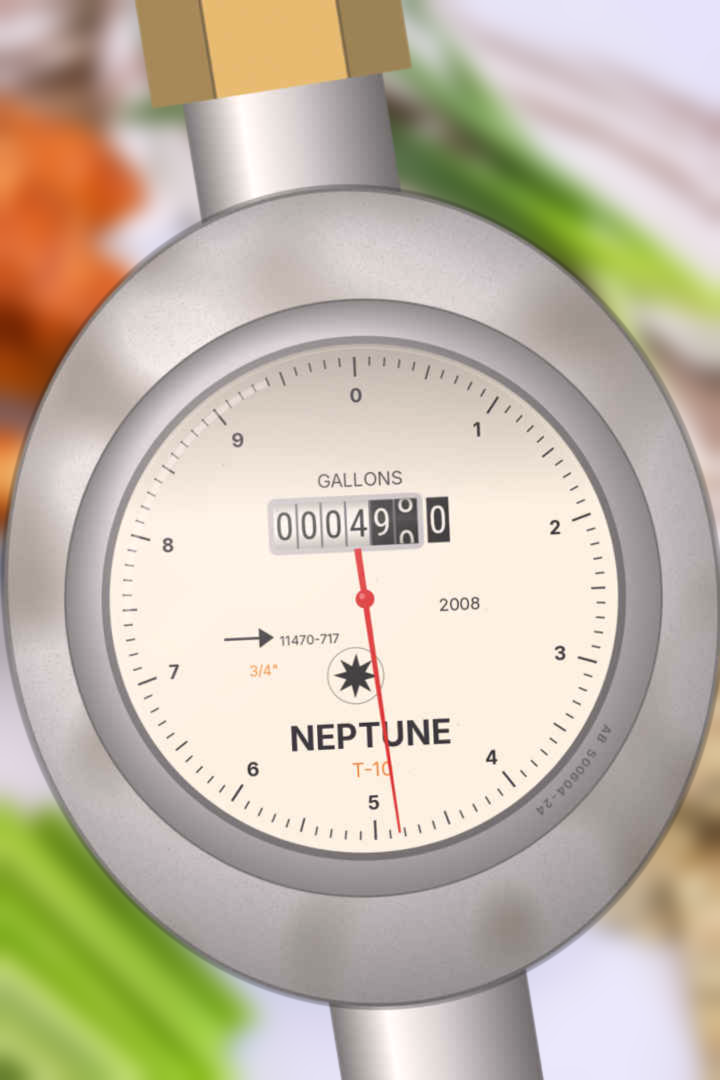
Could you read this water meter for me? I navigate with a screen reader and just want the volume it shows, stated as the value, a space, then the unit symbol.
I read 4984.8 gal
